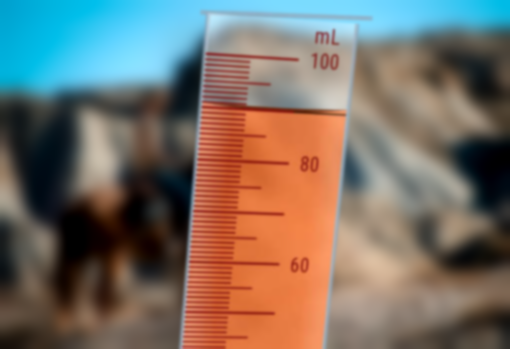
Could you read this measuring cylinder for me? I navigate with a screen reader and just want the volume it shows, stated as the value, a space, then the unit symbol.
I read 90 mL
